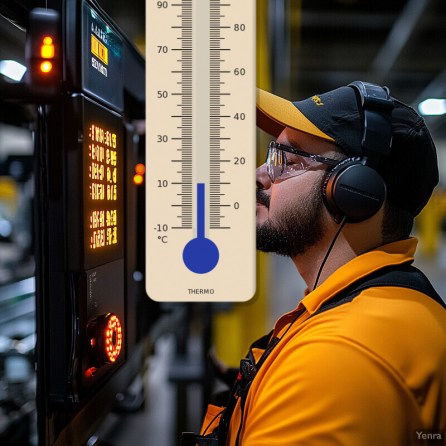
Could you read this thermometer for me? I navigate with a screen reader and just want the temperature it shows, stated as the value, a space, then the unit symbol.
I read 10 °C
